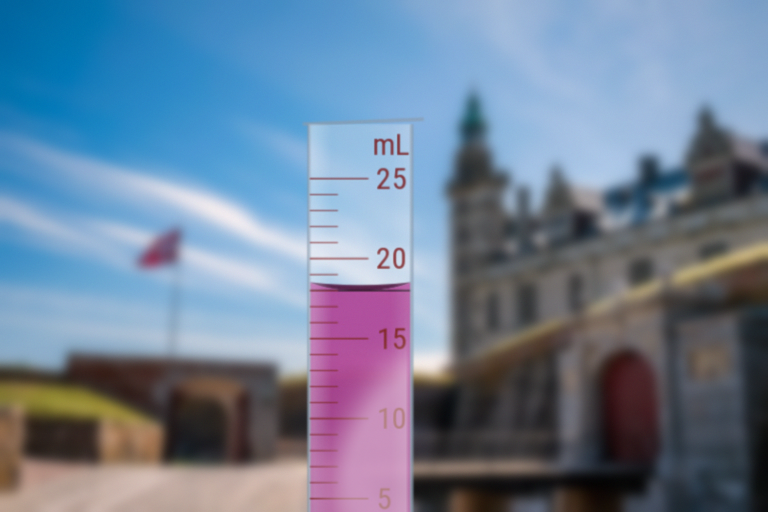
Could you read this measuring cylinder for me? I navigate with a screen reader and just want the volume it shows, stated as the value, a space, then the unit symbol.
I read 18 mL
